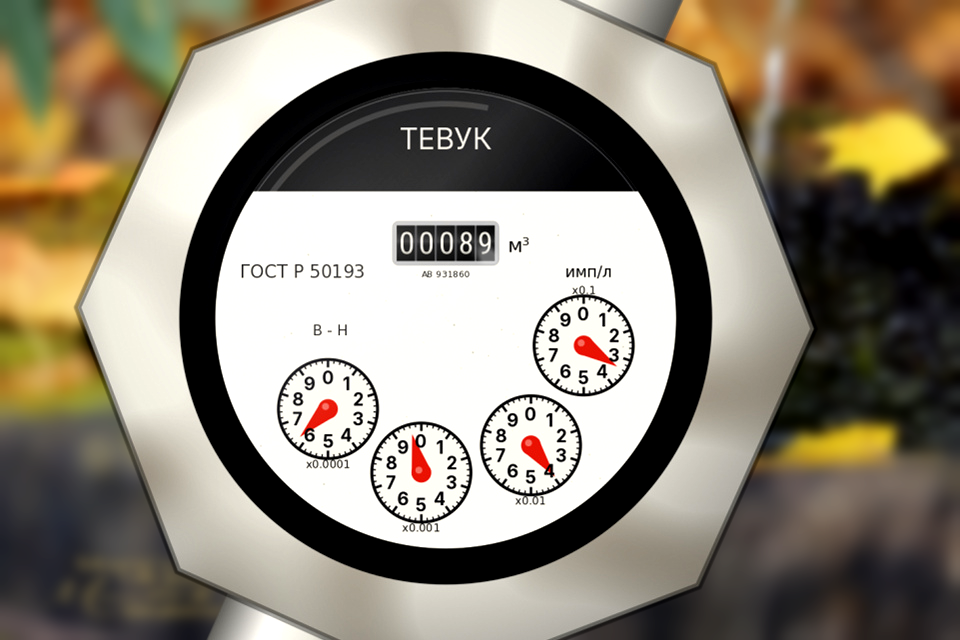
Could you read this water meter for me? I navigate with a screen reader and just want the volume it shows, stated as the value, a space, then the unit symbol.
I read 89.3396 m³
